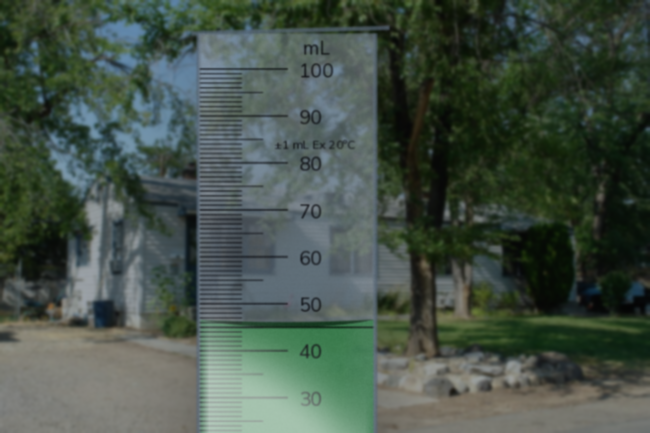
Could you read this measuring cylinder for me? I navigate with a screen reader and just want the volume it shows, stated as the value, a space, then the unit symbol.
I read 45 mL
